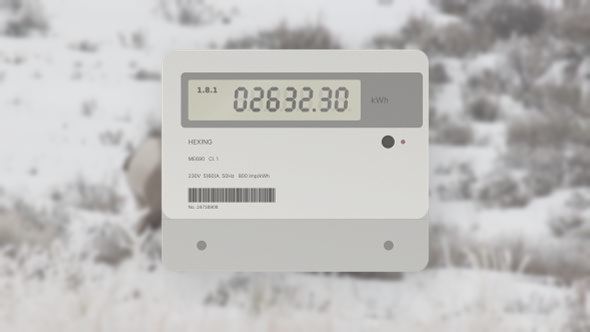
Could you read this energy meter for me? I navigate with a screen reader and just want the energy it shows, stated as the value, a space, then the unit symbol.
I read 2632.30 kWh
